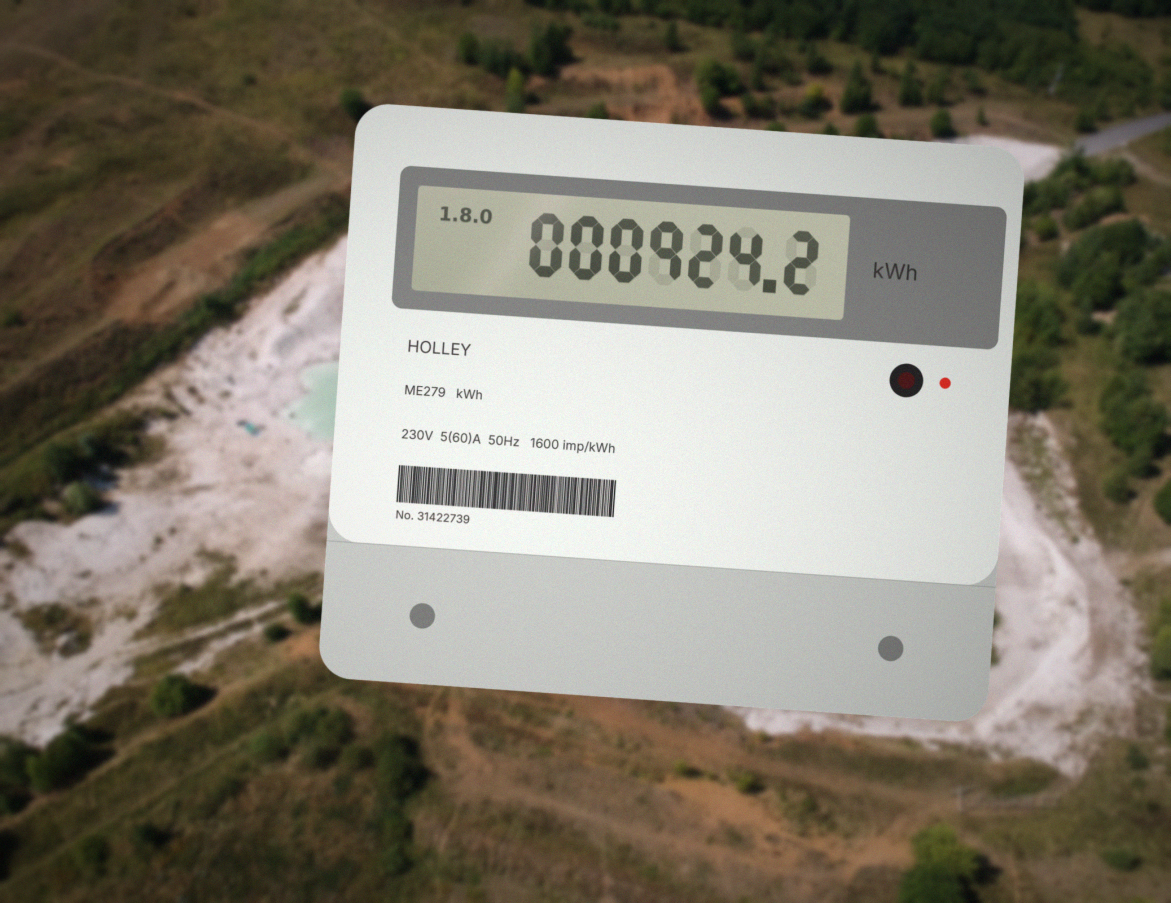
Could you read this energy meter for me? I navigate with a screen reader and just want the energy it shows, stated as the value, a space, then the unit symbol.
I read 924.2 kWh
